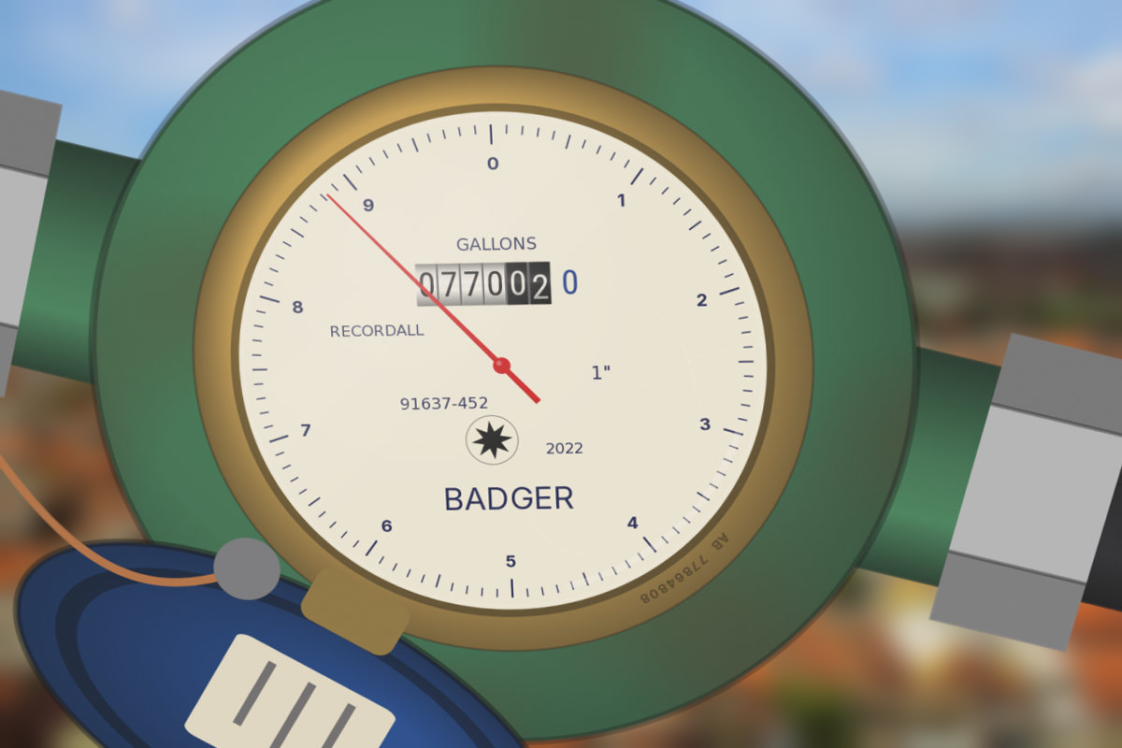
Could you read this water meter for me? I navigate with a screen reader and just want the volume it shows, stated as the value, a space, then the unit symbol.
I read 770018.8 gal
